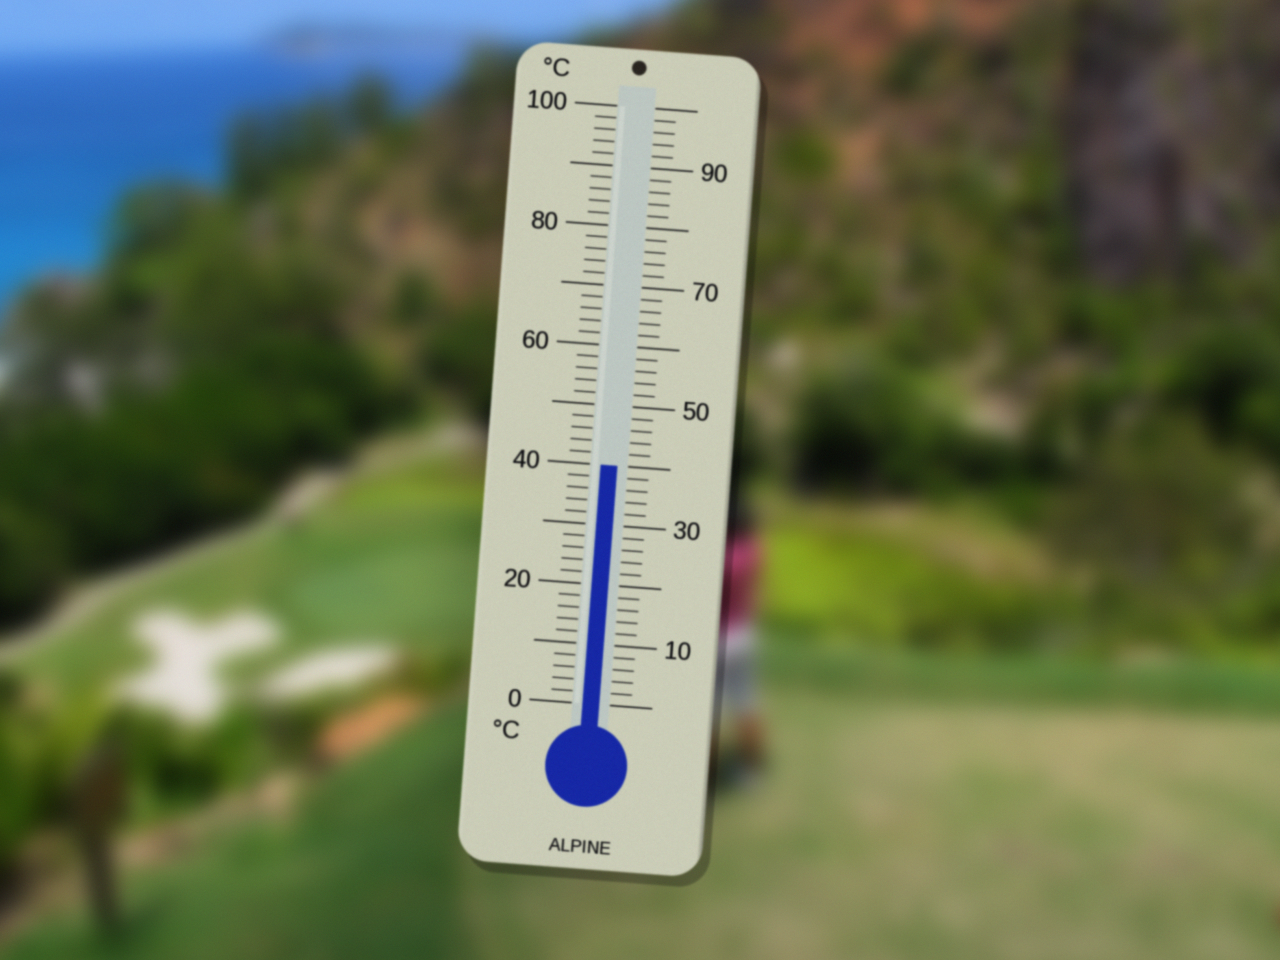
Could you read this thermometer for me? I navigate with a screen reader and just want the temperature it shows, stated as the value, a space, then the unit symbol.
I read 40 °C
